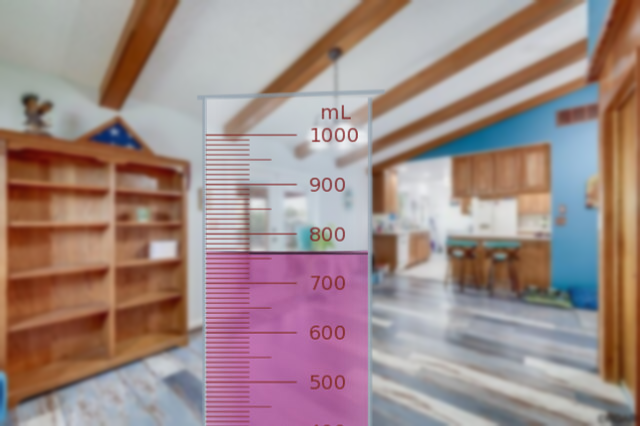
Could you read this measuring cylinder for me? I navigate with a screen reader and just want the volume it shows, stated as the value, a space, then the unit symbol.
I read 760 mL
